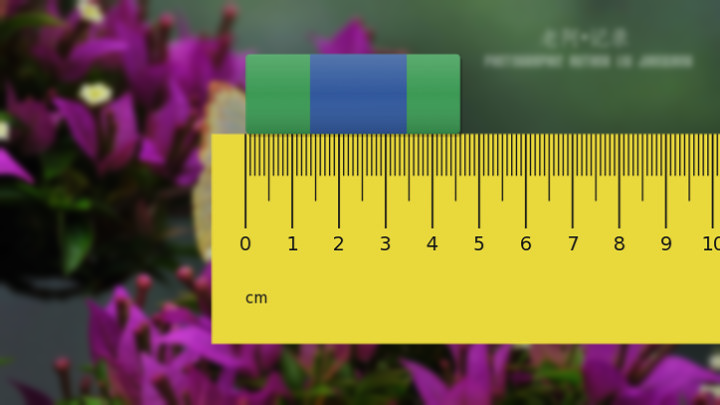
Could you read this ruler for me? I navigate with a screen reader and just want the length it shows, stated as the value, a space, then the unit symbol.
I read 4.6 cm
